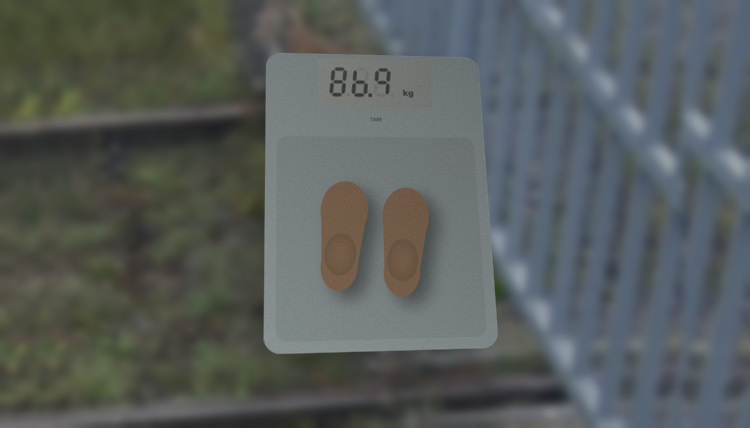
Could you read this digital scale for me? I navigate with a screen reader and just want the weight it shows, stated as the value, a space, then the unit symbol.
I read 86.9 kg
